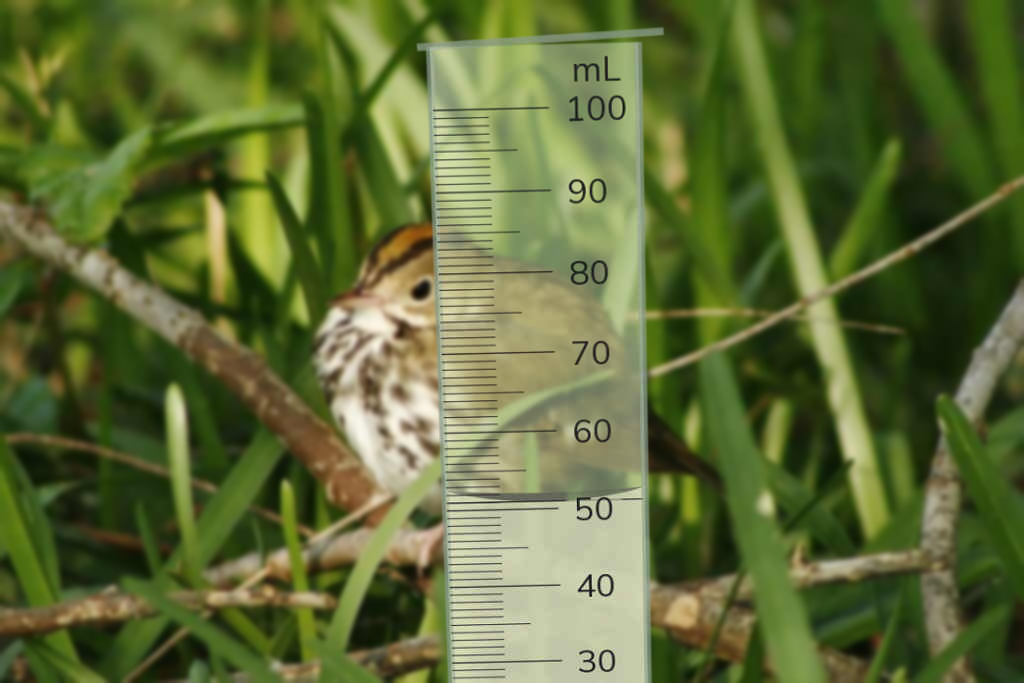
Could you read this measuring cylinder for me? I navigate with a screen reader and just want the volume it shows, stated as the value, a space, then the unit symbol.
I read 51 mL
